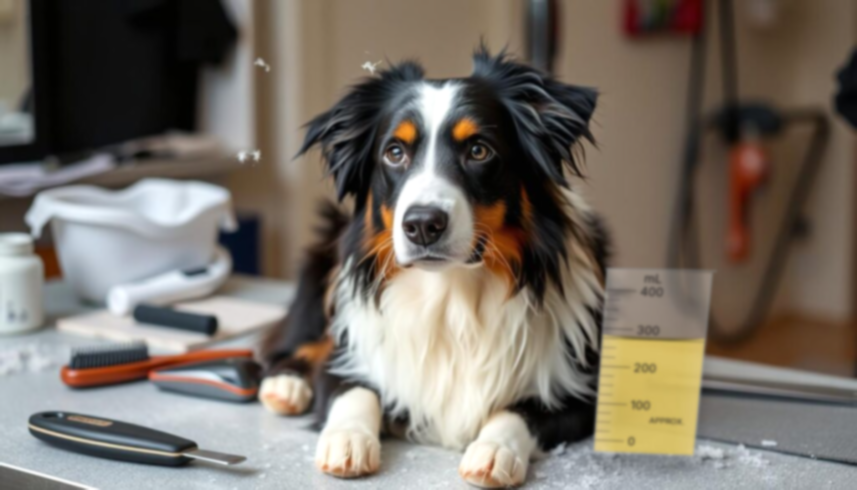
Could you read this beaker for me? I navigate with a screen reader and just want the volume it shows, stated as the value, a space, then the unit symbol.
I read 275 mL
